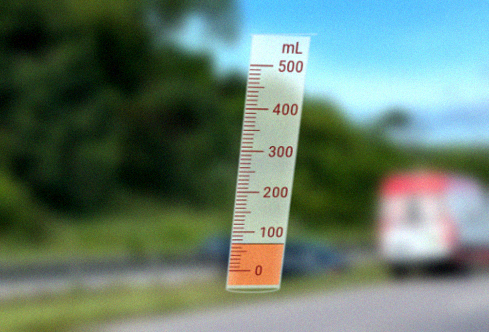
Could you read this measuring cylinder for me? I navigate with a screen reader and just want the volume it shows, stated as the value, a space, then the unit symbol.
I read 70 mL
